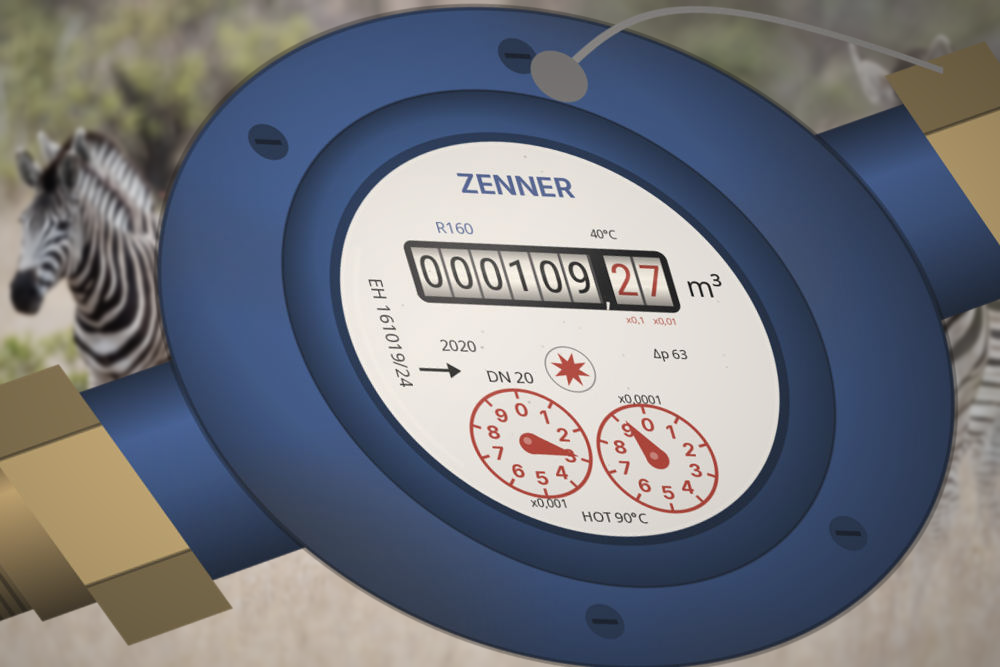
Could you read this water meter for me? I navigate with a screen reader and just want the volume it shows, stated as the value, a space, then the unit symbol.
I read 109.2729 m³
